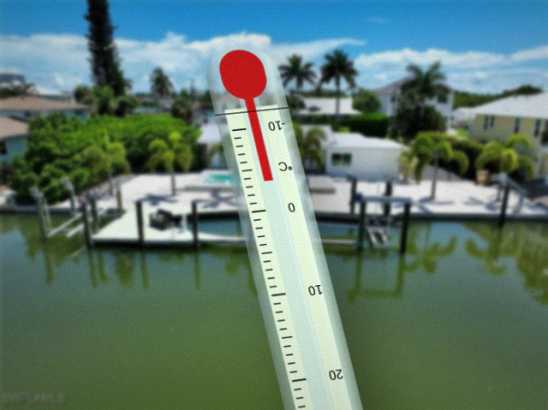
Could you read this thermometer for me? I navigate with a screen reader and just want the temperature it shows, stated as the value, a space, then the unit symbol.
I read -3.5 °C
